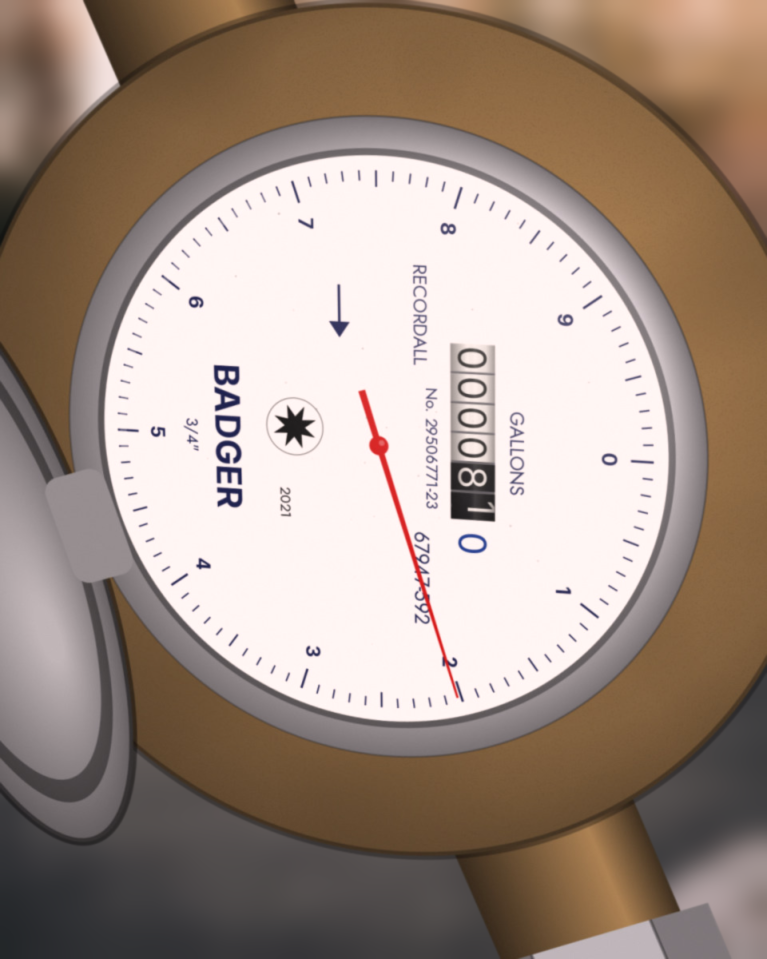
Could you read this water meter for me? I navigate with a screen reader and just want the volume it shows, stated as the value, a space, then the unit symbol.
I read 812.0 gal
